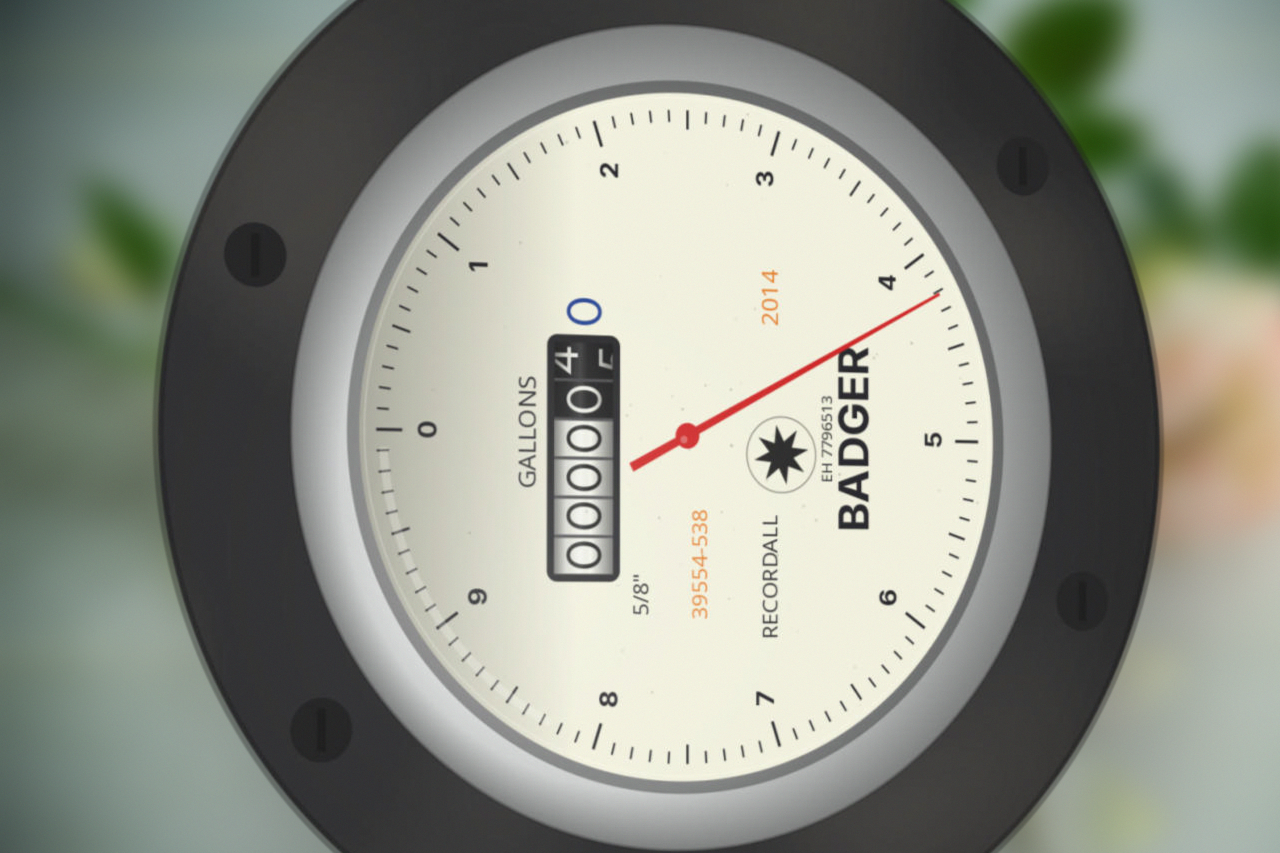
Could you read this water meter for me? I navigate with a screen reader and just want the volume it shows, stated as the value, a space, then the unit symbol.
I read 44.2 gal
